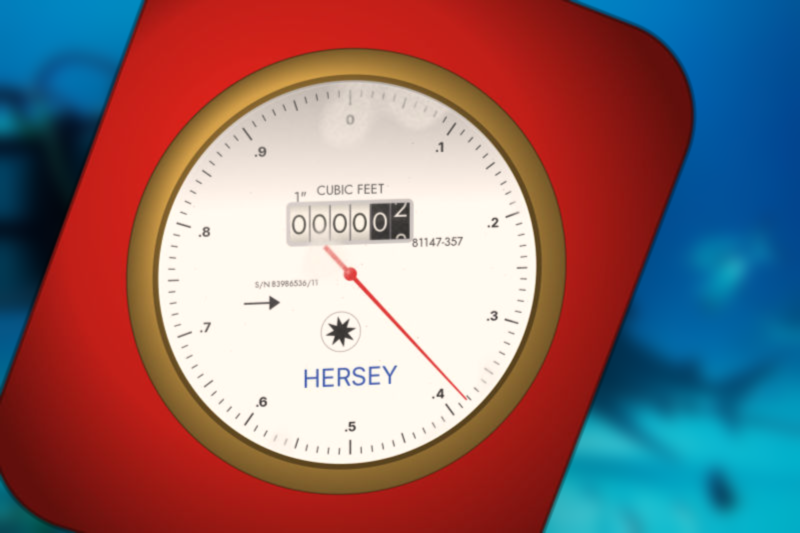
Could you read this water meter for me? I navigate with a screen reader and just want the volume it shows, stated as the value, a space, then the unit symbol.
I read 2.38 ft³
